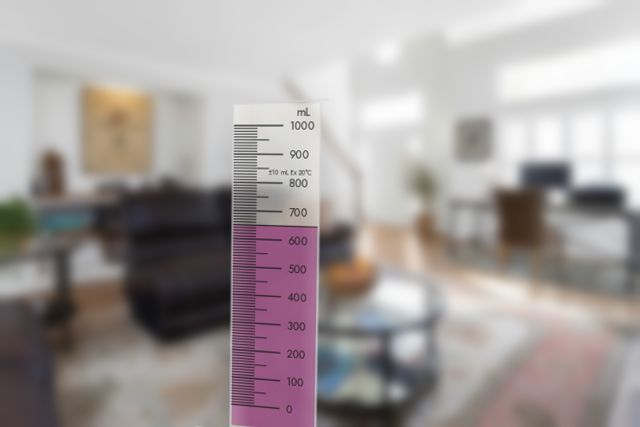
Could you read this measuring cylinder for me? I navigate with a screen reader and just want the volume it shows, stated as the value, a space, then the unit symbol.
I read 650 mL
